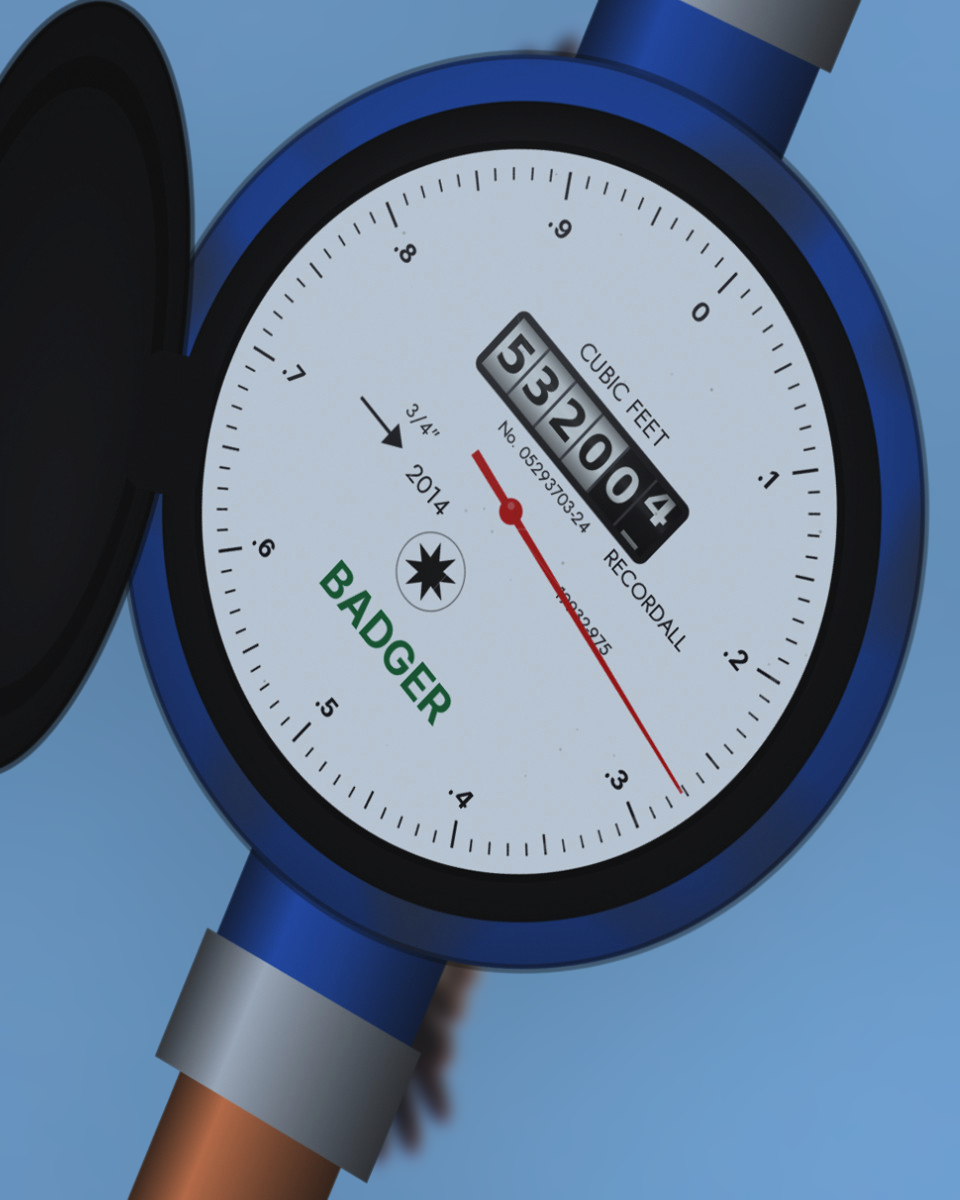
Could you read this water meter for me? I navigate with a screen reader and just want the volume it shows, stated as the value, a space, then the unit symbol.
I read 532004.27 ft³
